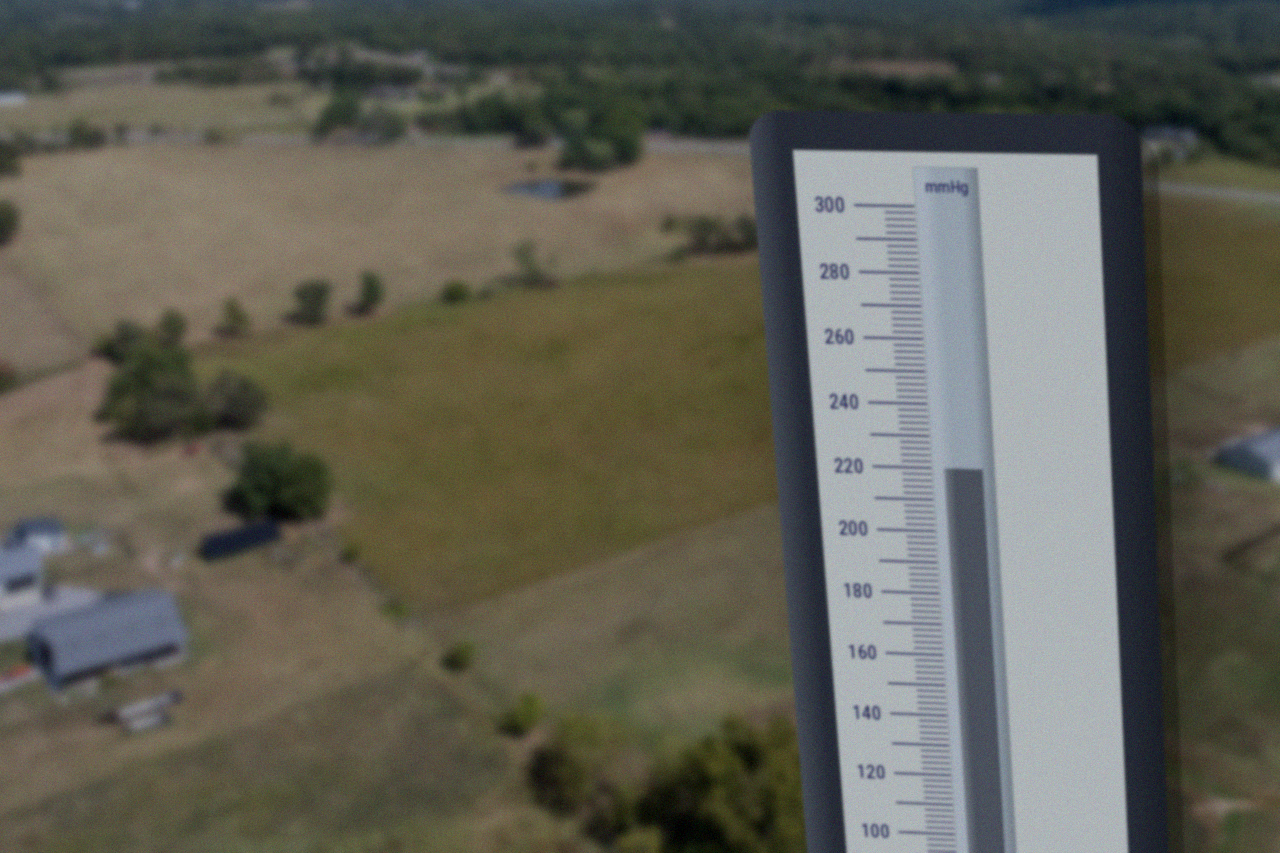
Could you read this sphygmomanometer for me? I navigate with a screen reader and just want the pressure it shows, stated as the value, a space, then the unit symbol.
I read 220 mmHg
